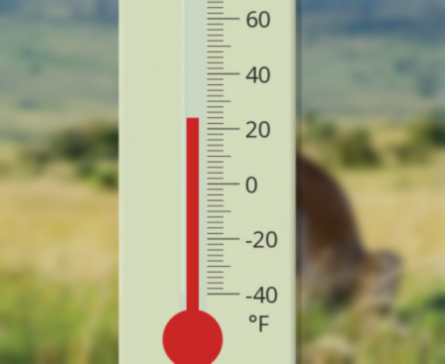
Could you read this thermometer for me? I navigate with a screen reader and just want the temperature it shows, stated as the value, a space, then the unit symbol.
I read 24 °F
